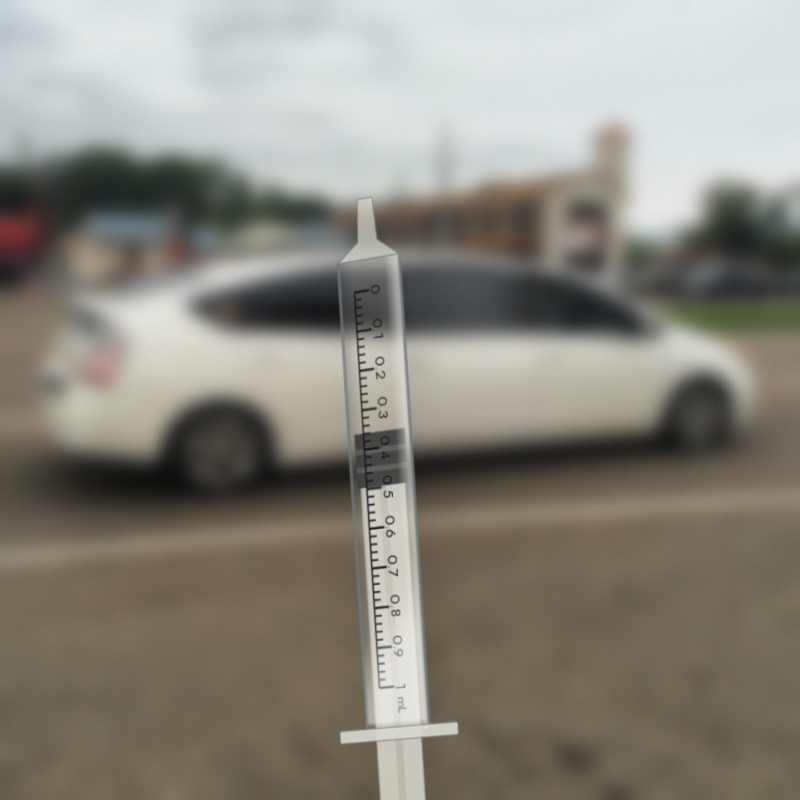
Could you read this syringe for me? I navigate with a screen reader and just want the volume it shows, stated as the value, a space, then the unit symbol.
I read 0.36 mL
